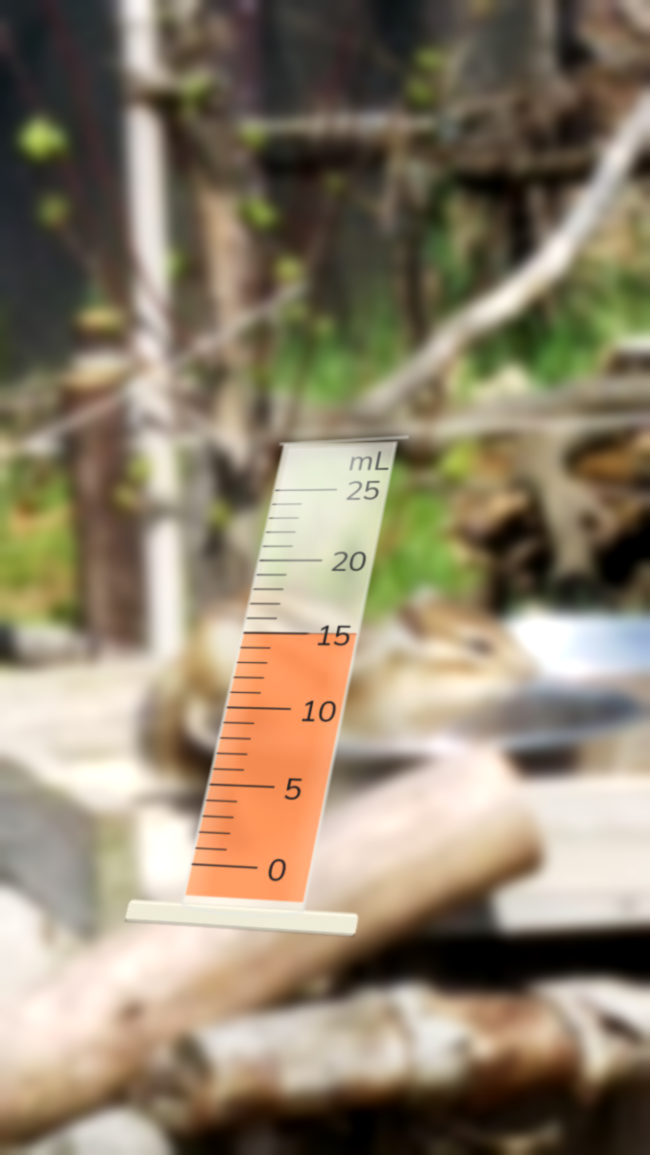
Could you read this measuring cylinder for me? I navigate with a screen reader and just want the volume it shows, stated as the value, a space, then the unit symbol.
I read 15 mL
